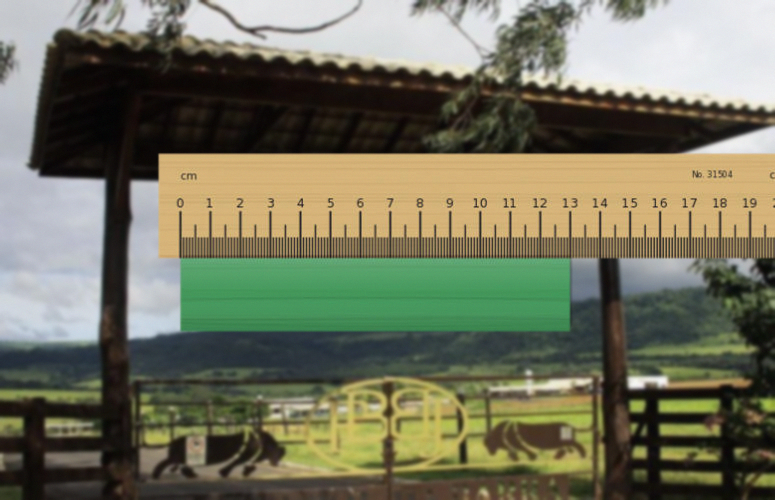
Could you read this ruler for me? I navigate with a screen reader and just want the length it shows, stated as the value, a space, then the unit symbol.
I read 13 cm
